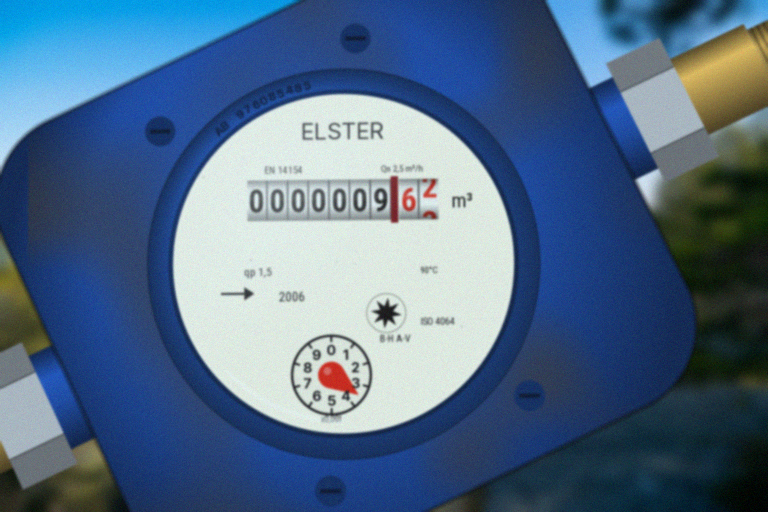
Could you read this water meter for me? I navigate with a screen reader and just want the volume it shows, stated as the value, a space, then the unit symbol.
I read 9.623 m³
